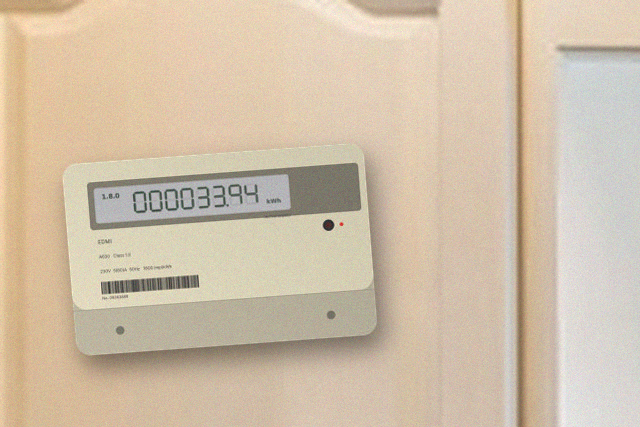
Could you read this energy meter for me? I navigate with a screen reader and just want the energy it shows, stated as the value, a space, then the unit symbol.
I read 33.94 kWh
